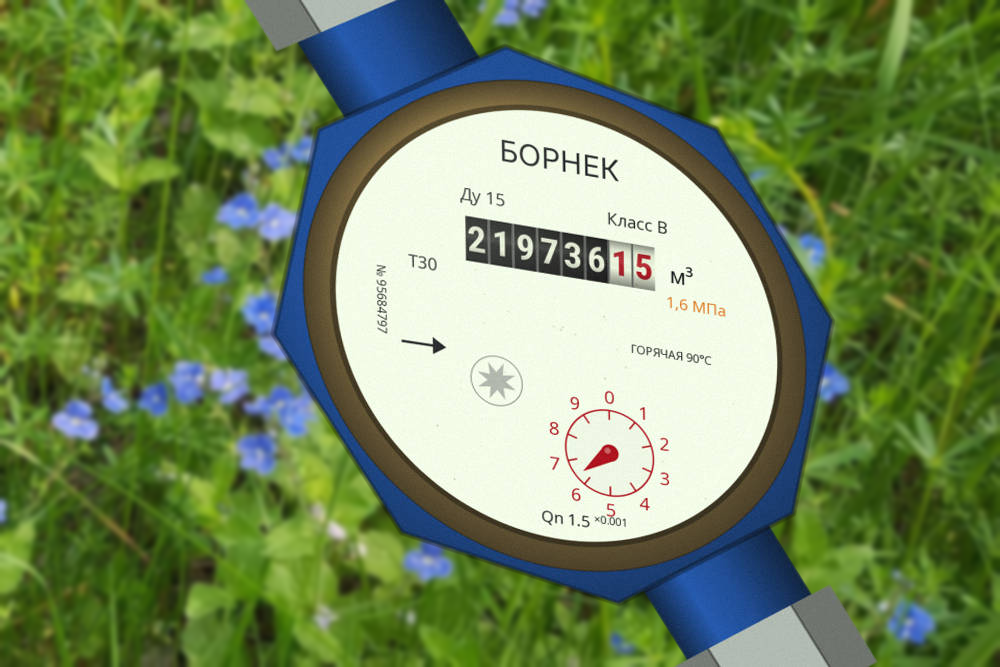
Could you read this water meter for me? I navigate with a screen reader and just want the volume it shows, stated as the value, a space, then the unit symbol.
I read 219736.156 m³
